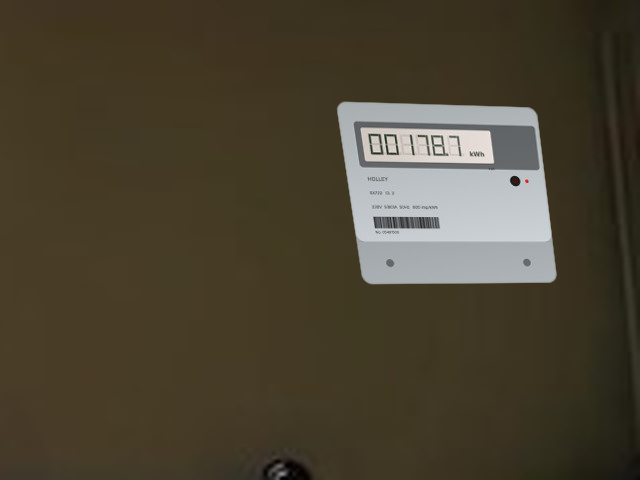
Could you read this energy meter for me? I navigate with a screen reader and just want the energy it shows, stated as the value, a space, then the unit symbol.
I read 178.7 kWh
